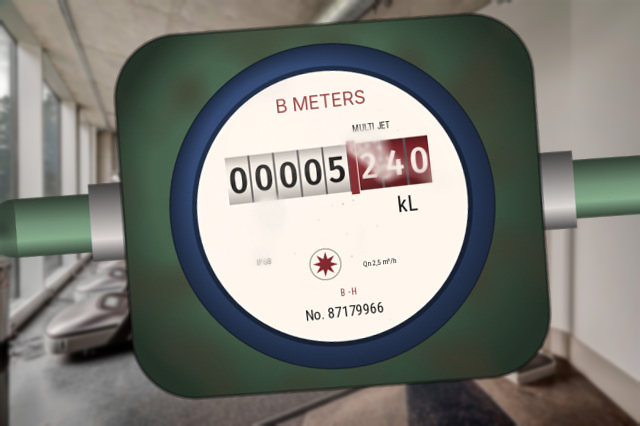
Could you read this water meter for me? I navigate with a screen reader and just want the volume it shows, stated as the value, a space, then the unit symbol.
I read 5.240 kL
